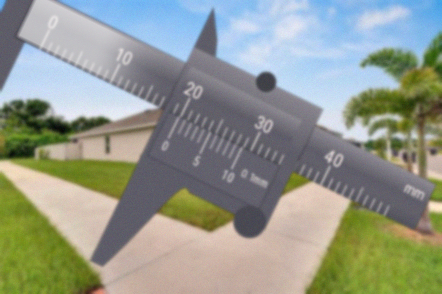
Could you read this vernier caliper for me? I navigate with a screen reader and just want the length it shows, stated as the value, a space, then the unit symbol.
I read 19.8 mm
